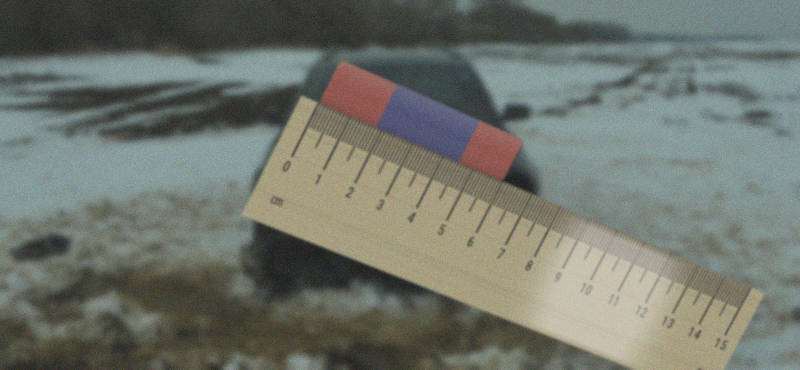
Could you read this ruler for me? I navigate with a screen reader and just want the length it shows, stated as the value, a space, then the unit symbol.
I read 6 cm
